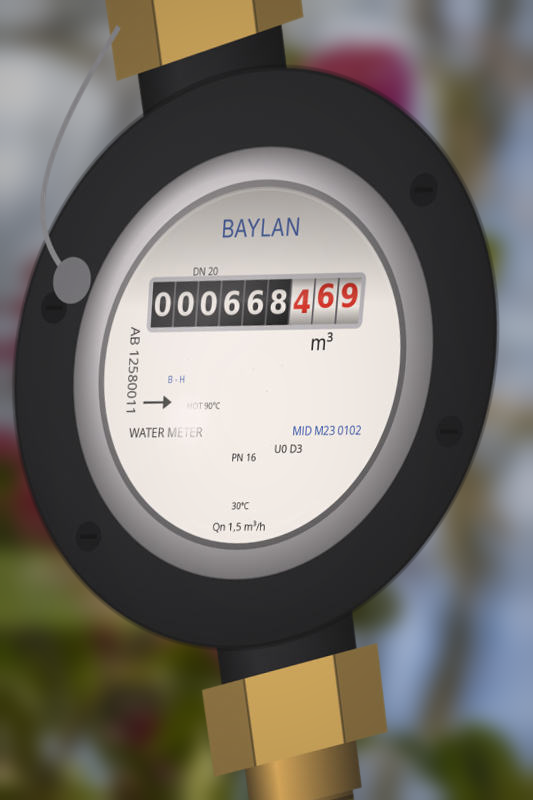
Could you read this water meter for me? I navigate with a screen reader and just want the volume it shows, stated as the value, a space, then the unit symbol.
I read 668.469 m³
